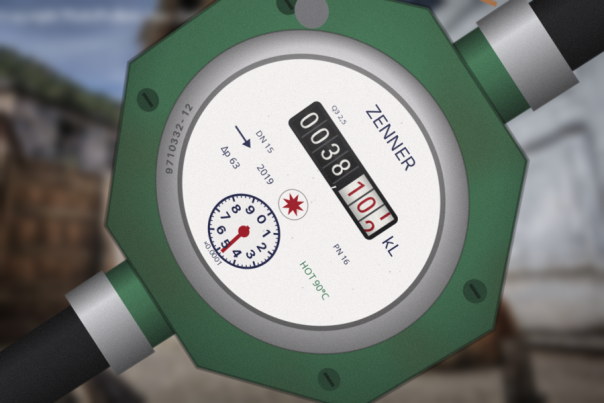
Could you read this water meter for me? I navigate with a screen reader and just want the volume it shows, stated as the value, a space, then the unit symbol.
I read 38.1014 kL
